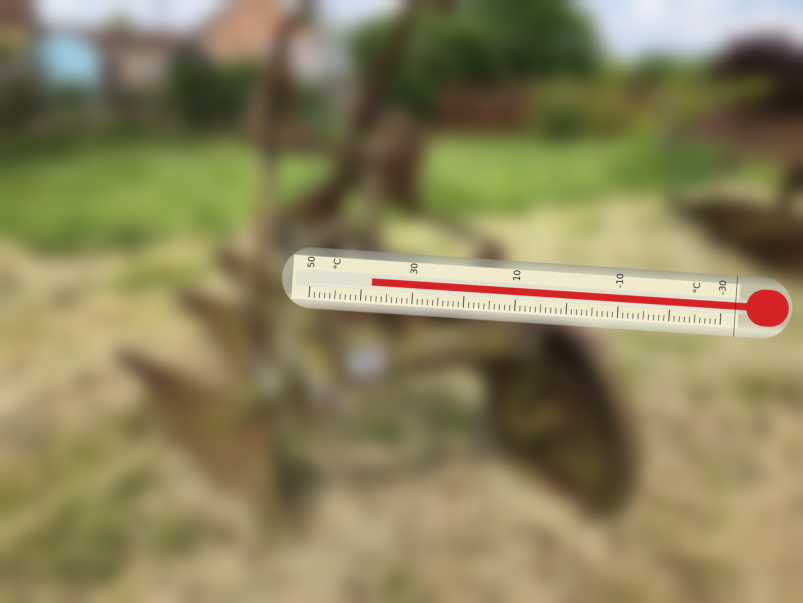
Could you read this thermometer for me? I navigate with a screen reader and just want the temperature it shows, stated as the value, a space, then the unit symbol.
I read 38 °C
